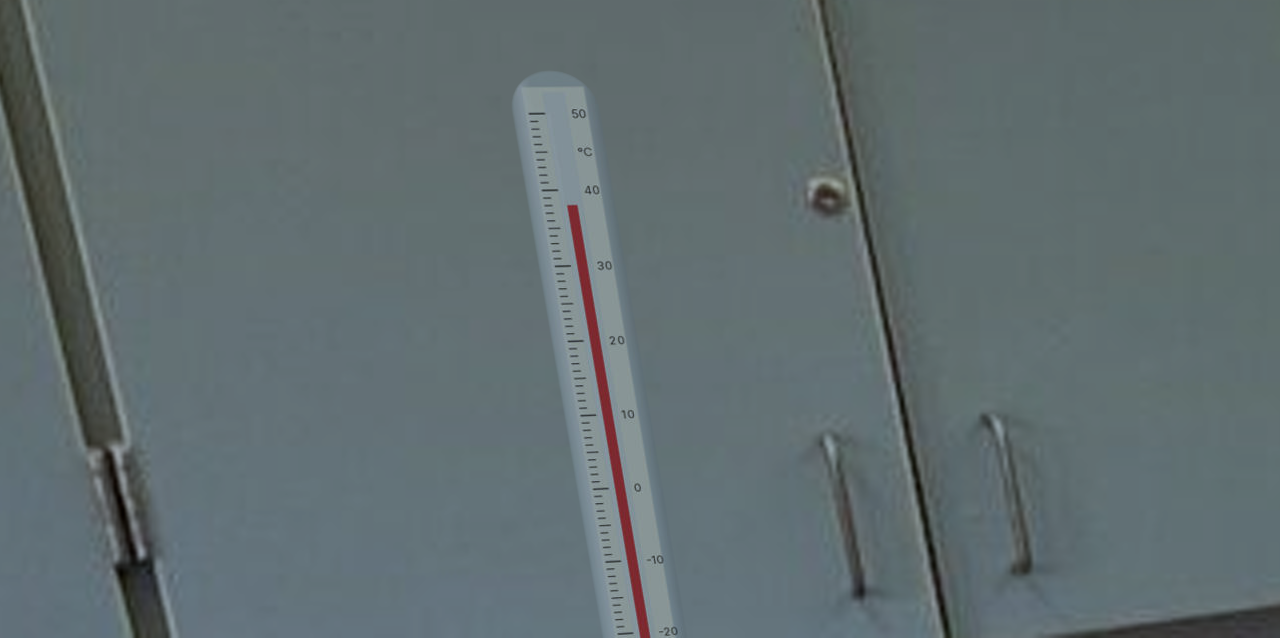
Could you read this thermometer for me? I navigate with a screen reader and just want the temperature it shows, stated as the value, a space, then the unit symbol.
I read 38 °C
